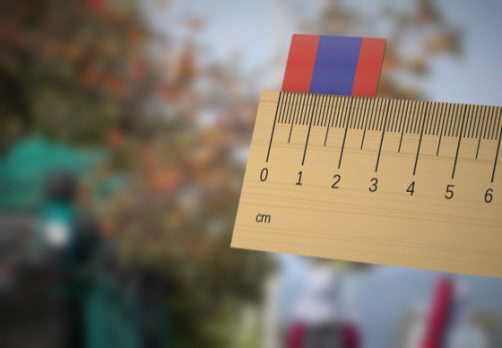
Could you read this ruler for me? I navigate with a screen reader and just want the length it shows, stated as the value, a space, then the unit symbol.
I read 2.6 cm
